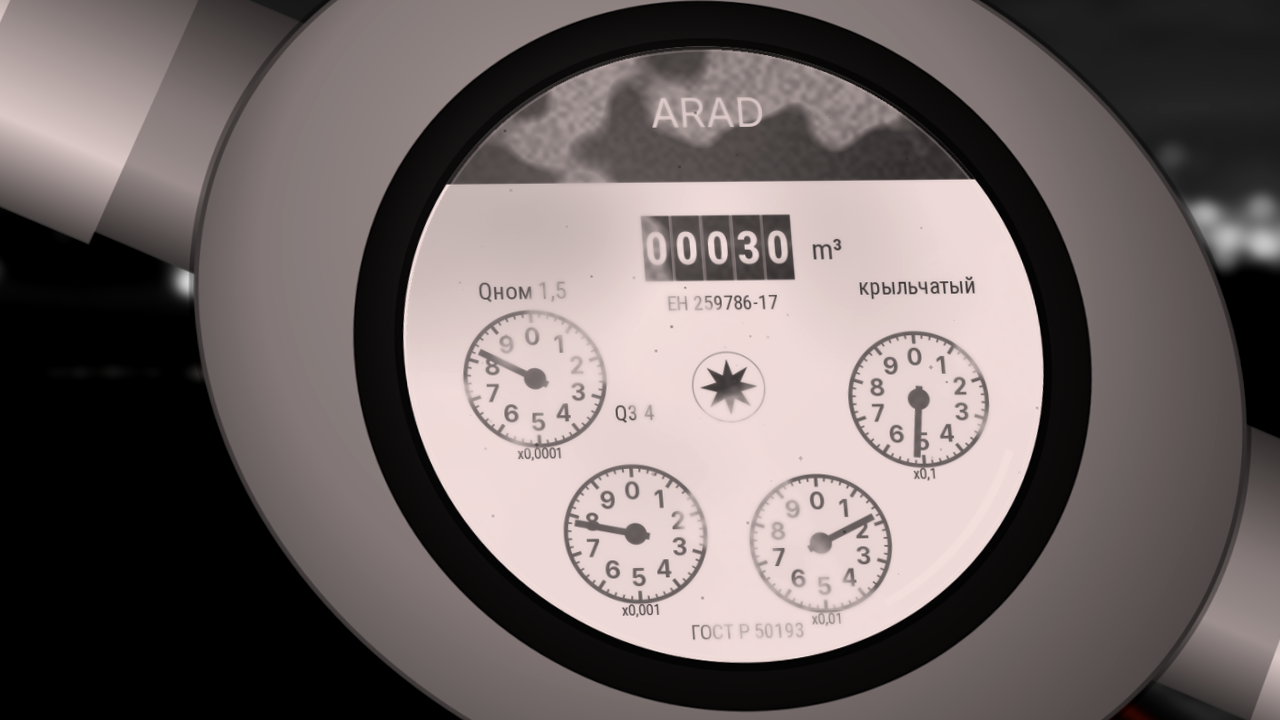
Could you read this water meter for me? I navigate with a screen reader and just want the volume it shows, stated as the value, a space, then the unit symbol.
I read 30.5178 m³
